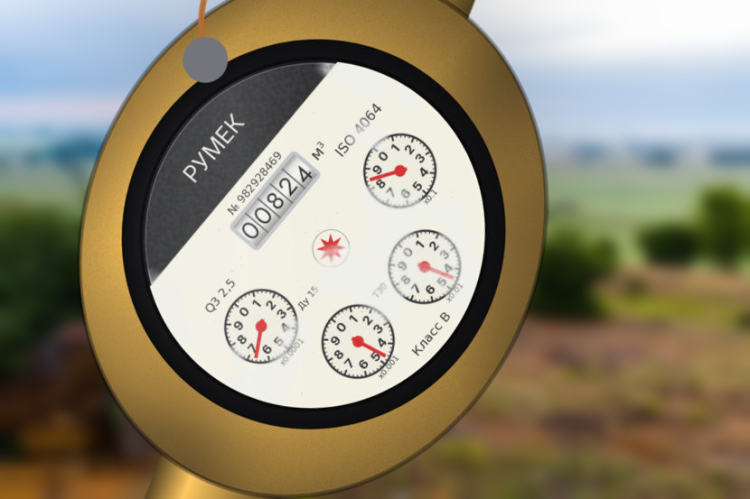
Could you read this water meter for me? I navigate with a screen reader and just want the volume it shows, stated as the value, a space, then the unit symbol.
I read 823.8446 m³
